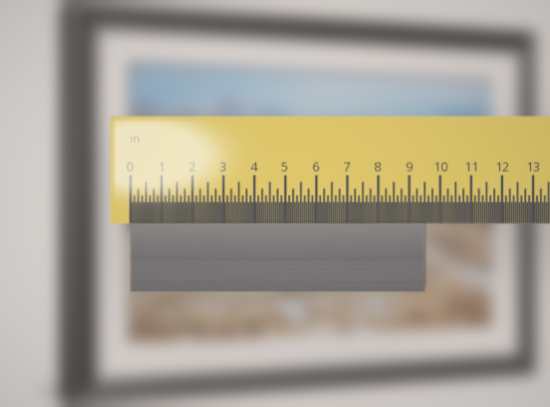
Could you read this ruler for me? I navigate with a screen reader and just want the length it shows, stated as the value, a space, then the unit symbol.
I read 9.5 in
